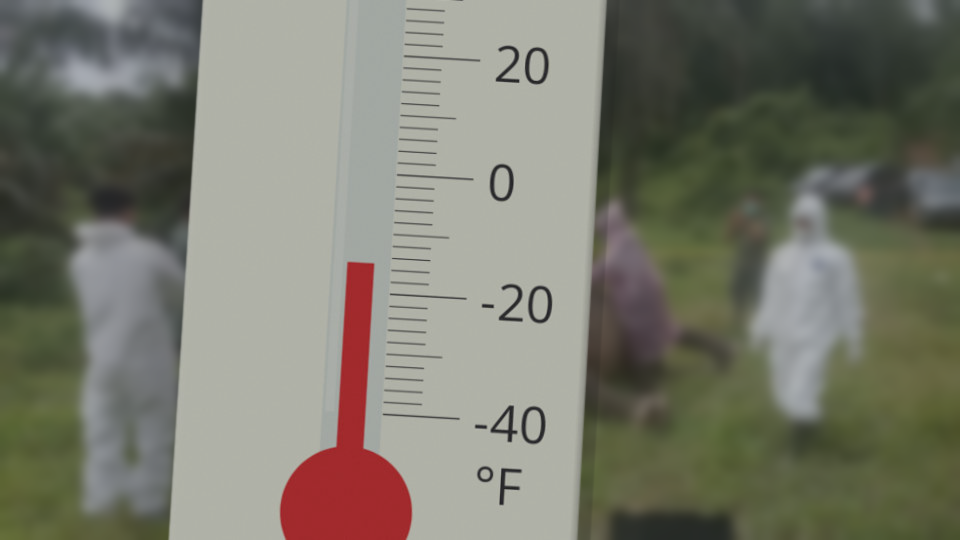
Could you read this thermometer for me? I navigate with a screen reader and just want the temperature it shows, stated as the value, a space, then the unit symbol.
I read -15 °F
